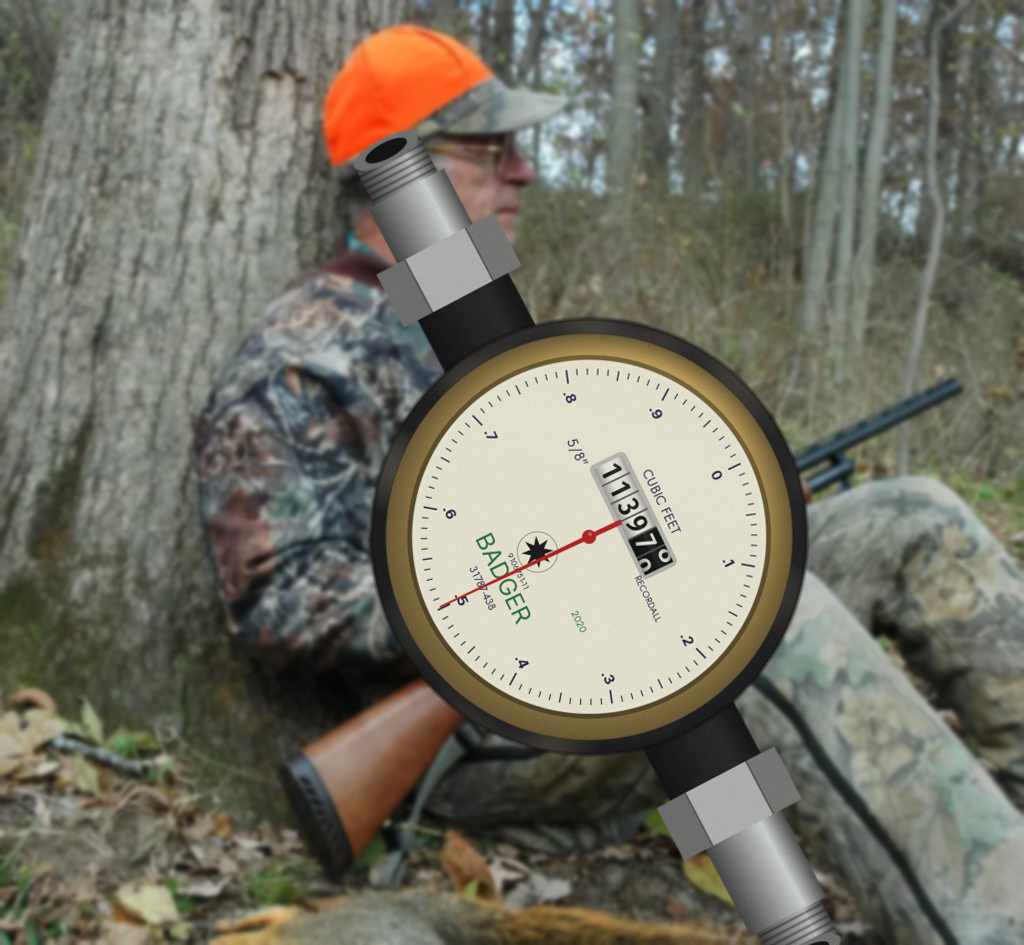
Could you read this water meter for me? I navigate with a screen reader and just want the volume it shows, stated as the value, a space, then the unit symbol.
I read 113978.50 ft³
